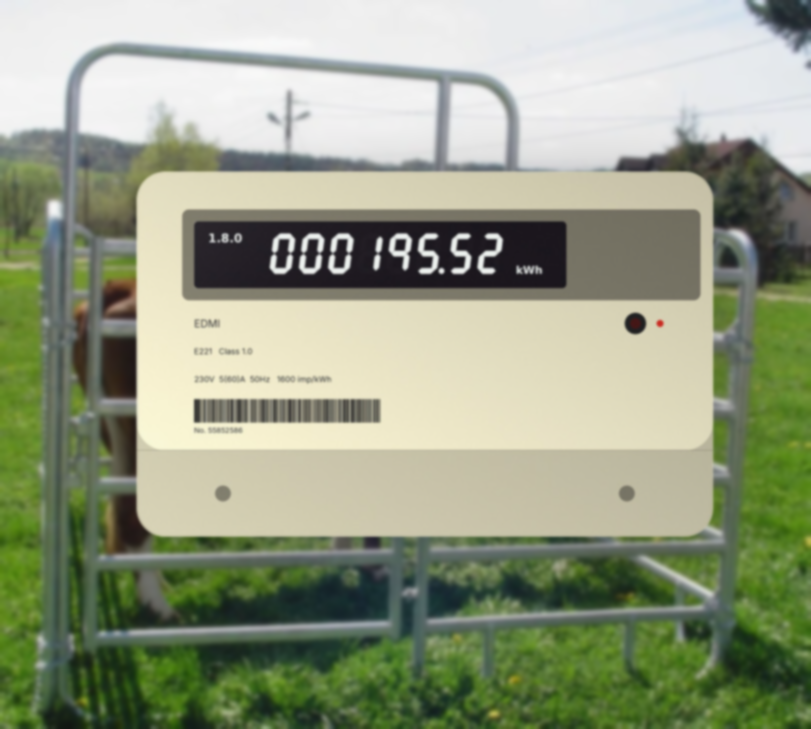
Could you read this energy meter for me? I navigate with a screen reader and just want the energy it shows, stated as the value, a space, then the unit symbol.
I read 195.52 kWh
